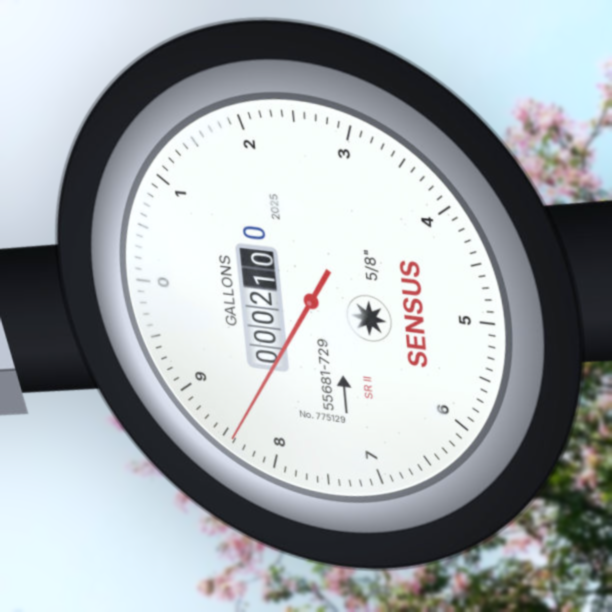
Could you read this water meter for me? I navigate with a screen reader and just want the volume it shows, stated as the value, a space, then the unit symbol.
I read 2098.4 gal
